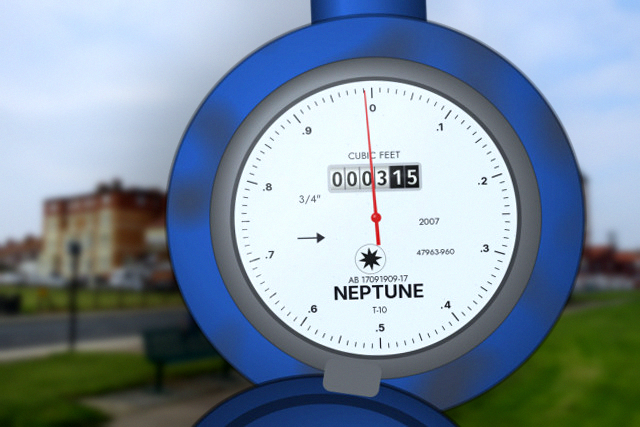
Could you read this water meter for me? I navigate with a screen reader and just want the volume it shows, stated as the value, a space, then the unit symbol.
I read 314.99 ft³
